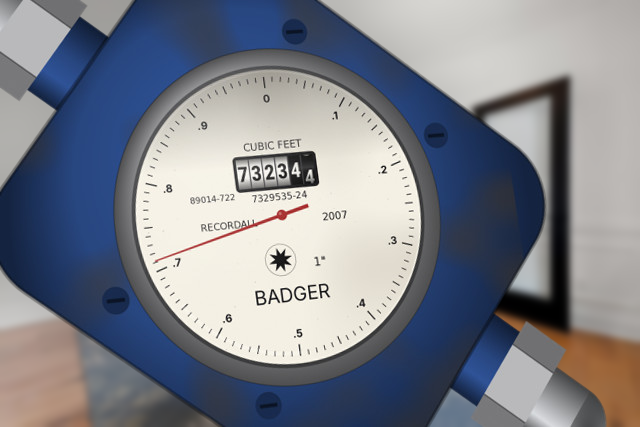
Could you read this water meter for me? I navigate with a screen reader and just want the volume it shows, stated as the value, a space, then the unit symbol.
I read 732343.71 ft³
